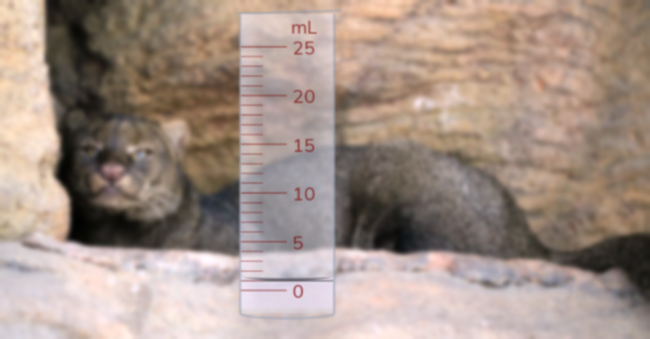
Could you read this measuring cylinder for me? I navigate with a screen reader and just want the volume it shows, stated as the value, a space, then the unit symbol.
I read 1 mL
